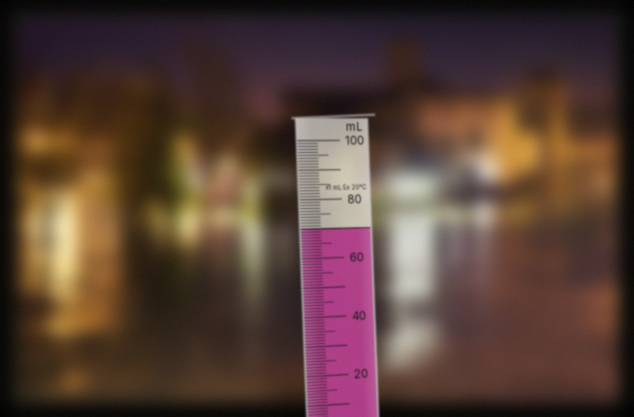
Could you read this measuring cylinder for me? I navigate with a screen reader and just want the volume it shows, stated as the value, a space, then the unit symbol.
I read 70 mL
